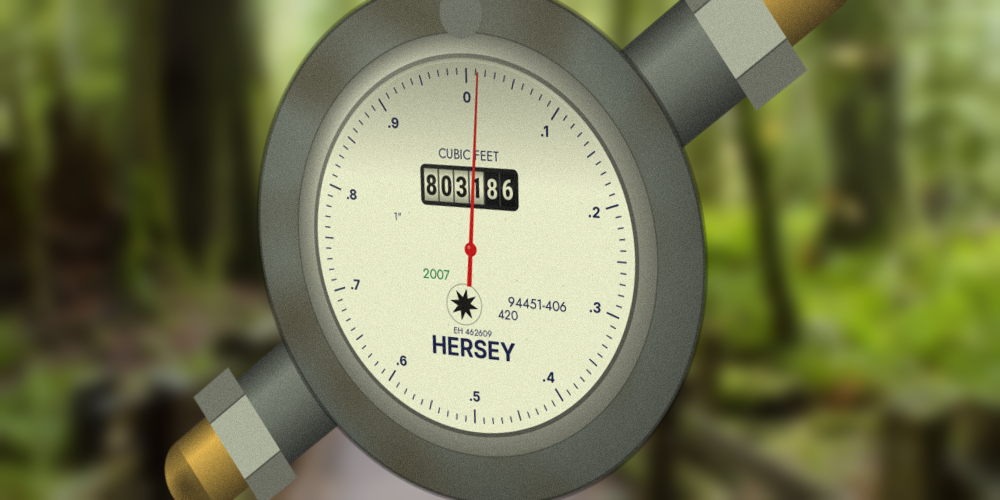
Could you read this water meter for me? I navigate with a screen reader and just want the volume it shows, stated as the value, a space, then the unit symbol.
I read 803186.01 ft³
